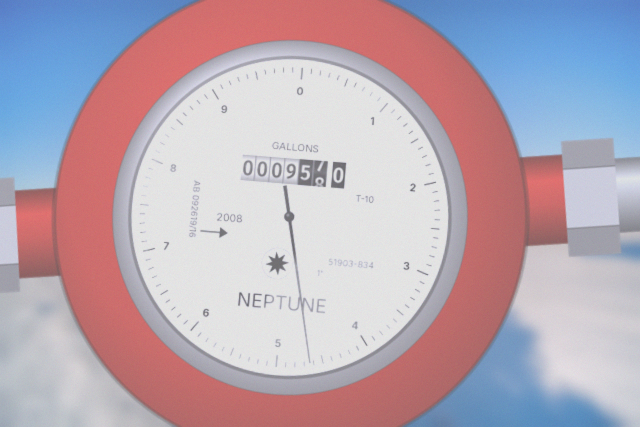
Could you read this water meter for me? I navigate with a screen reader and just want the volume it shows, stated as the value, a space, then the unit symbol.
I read 9574.6 gal
